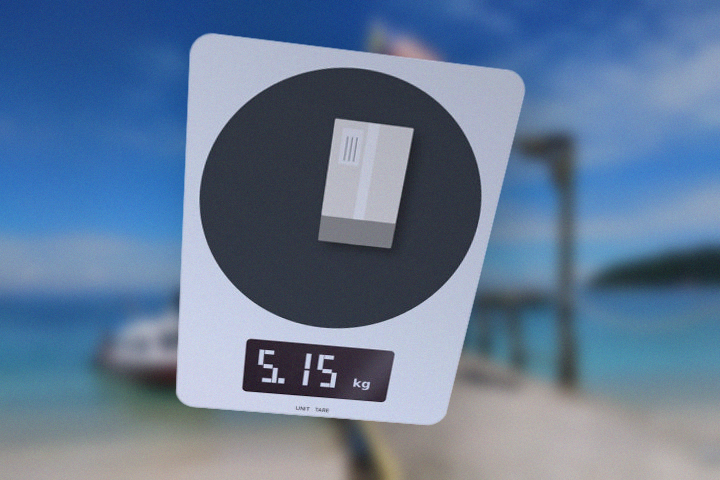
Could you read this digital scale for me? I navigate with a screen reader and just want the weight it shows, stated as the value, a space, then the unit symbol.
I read 5.15 kg
